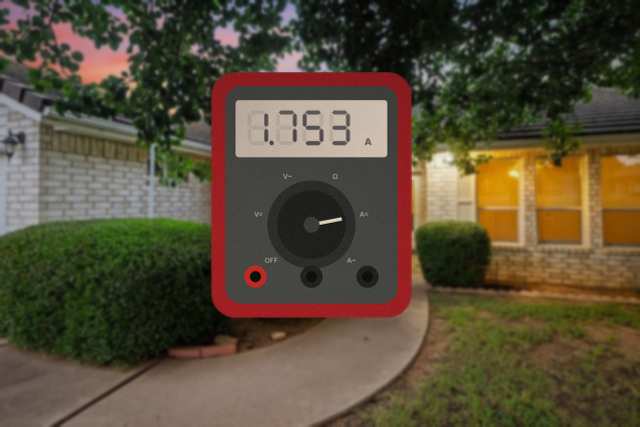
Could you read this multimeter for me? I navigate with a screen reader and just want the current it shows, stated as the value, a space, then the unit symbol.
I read 1.753 A
